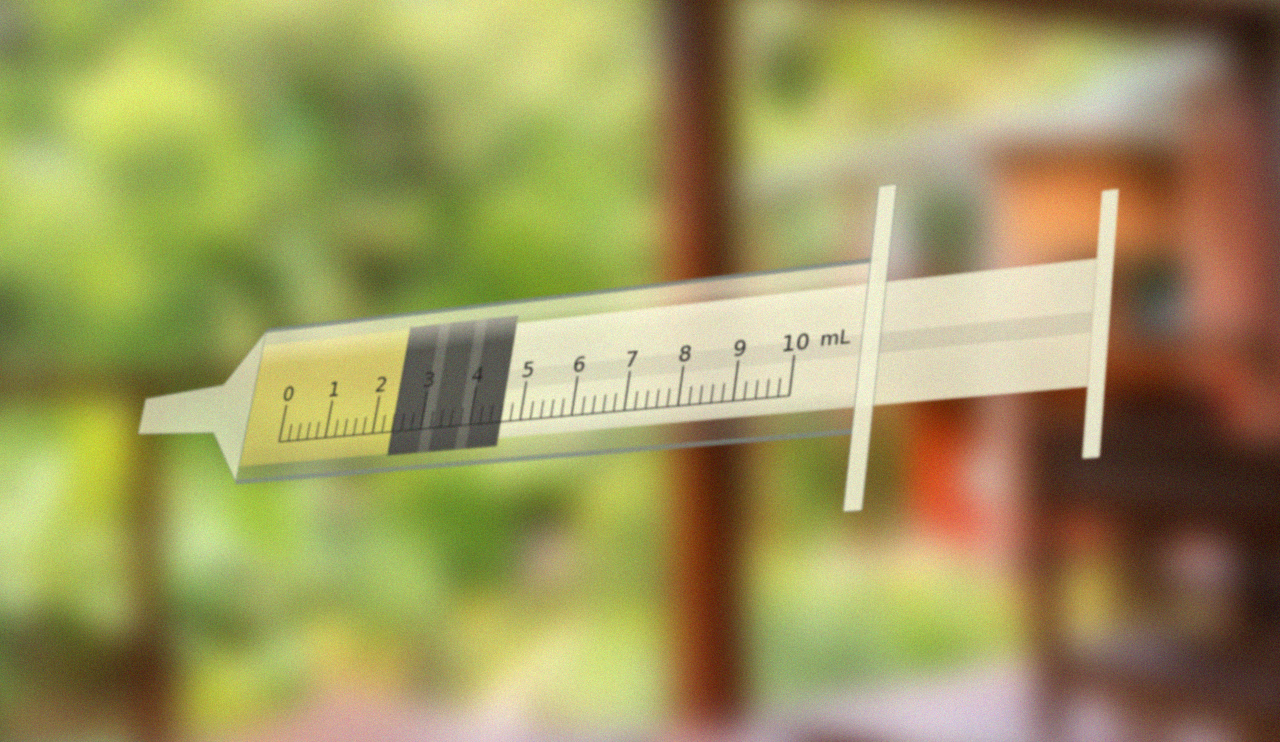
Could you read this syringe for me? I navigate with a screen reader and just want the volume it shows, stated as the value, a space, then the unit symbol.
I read 2.4 mL
